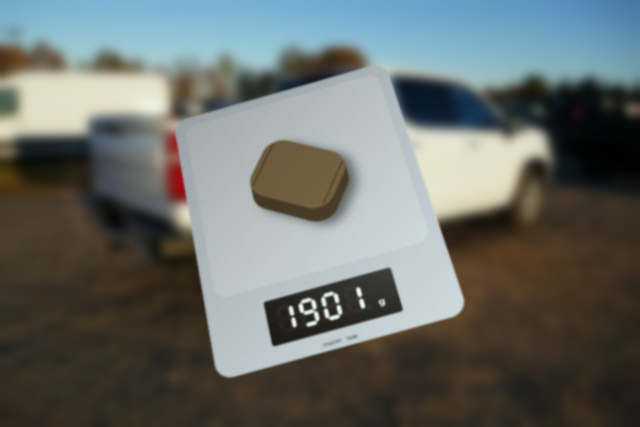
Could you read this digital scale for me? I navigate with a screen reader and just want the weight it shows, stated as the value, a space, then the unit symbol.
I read 1901 g
